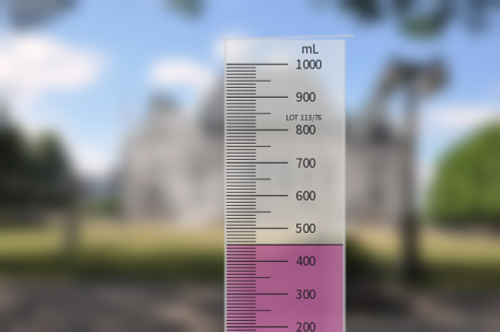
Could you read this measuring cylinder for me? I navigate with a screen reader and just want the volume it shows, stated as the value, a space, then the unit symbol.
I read 450 mL
